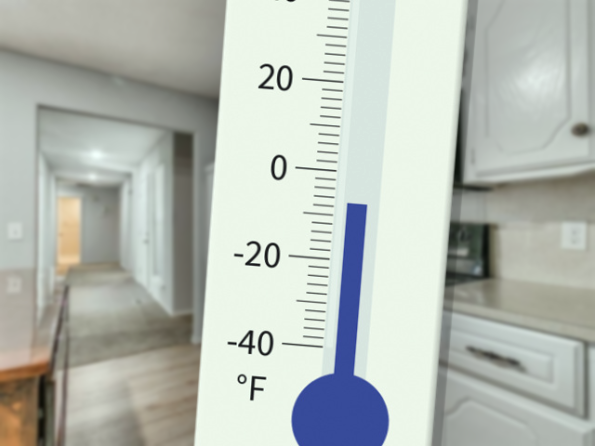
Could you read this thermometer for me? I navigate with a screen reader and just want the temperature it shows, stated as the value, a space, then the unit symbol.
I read -7 °F
